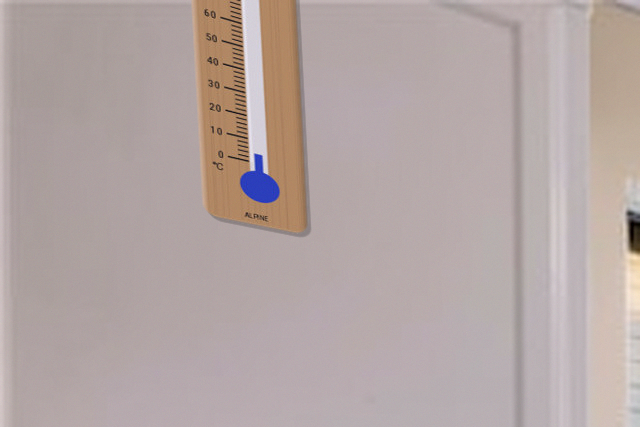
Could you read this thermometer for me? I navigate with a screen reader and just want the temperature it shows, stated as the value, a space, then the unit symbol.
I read 4 °C
